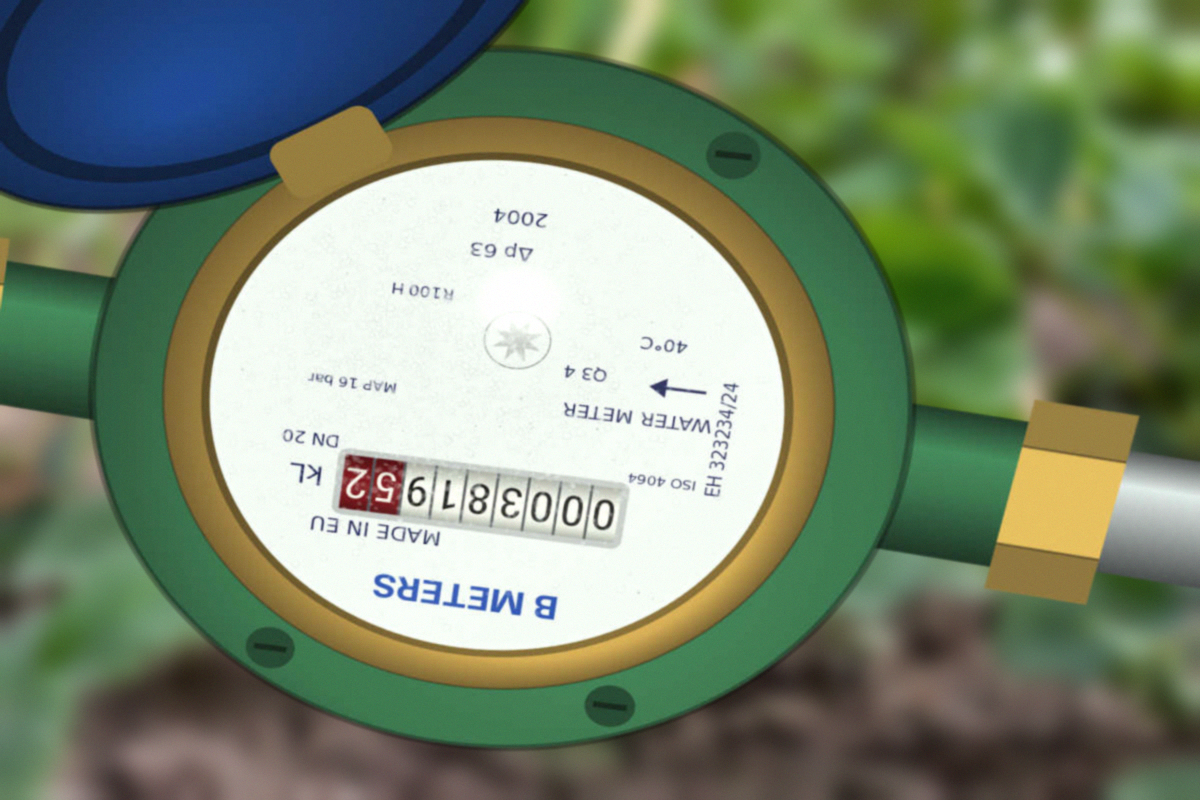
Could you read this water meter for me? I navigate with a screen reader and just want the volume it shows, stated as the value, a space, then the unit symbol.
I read 3819.52 kL
